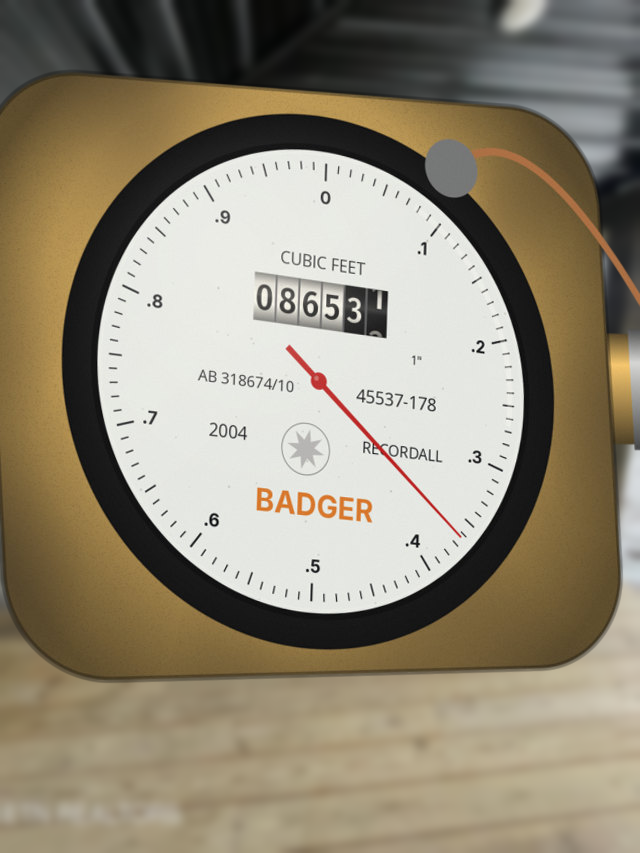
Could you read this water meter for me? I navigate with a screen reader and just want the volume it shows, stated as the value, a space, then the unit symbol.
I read 86531.36 ft³
